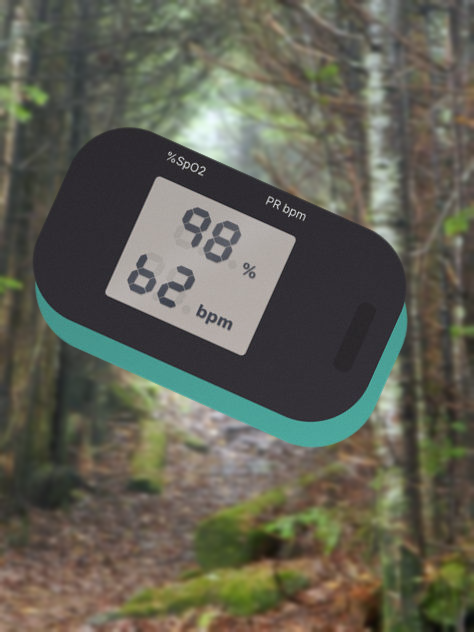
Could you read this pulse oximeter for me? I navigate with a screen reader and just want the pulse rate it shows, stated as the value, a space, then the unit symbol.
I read 62 bpm
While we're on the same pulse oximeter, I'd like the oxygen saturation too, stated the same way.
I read 98 %
